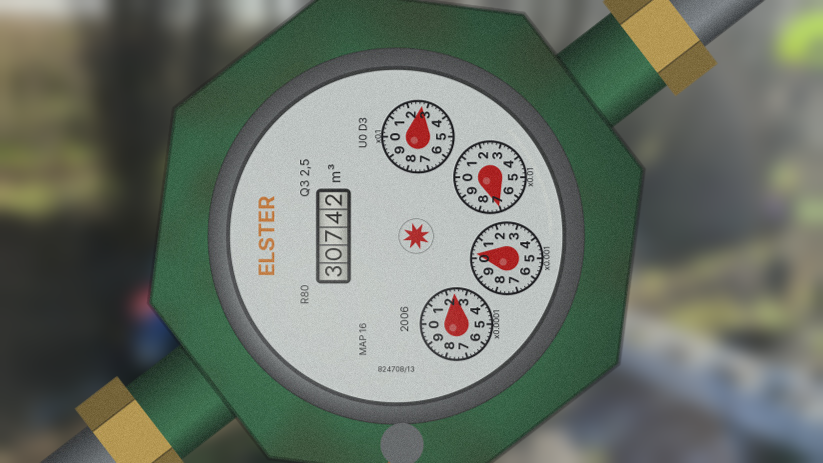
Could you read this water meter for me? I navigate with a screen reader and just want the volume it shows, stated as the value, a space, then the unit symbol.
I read 30742.2702 m³
